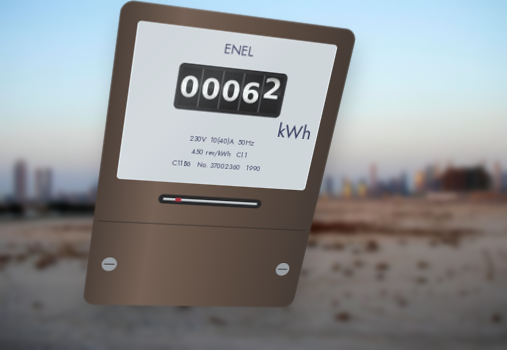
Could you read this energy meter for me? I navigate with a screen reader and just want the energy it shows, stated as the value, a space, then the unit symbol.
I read 62 kWh
